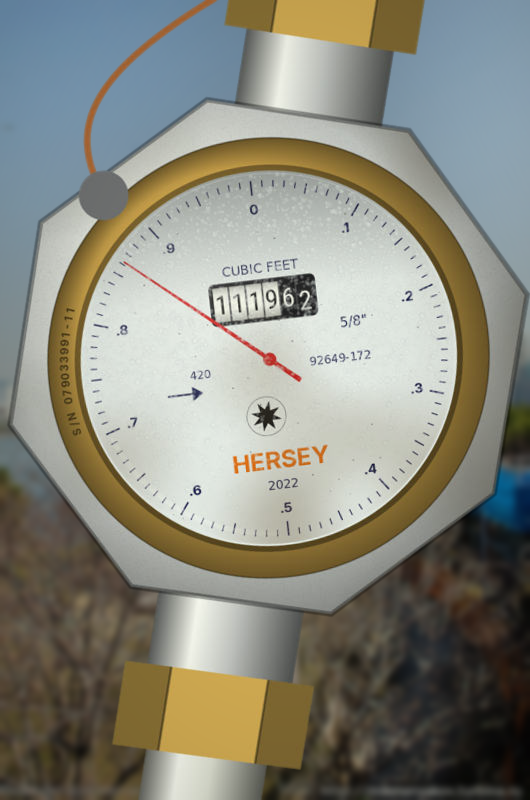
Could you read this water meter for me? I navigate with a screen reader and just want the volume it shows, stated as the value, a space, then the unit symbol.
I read 111961.86 ft³
